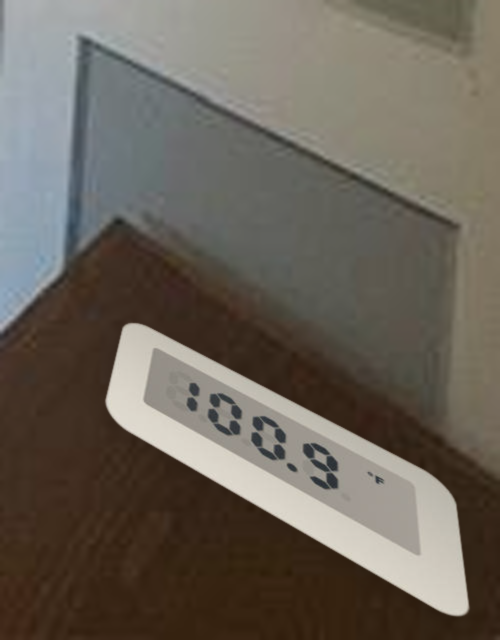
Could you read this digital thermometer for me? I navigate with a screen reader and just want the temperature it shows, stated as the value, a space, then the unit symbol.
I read 100.9 °F
